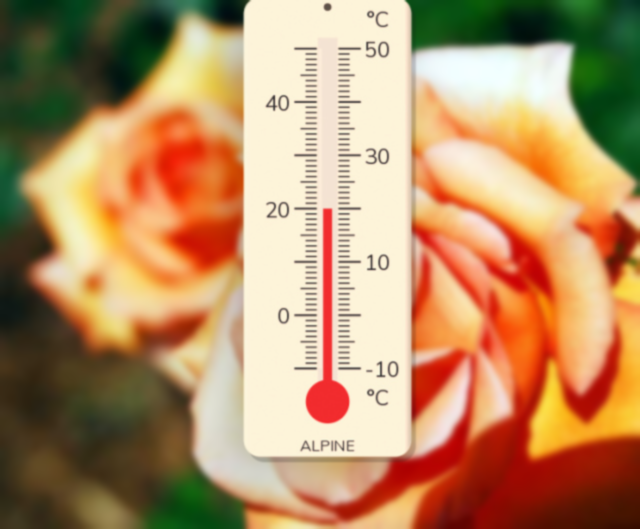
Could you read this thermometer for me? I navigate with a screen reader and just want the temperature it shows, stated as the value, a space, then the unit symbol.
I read 20 °C
